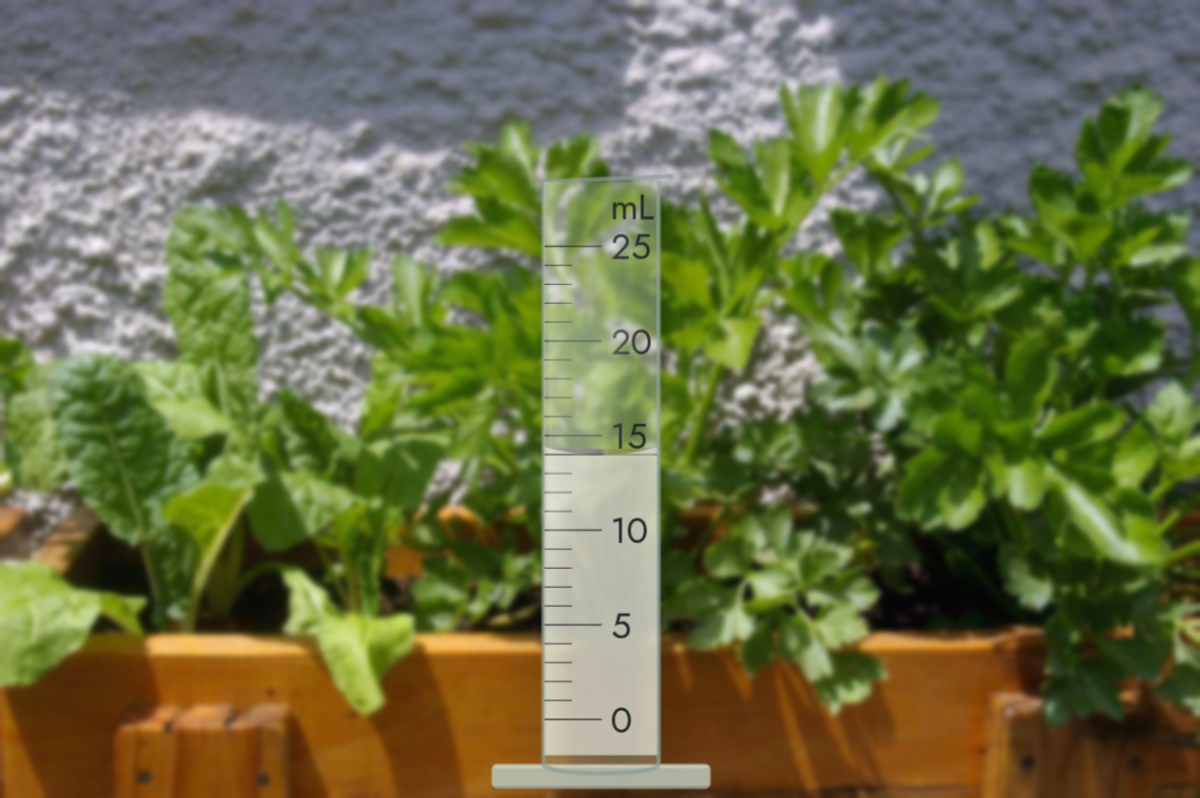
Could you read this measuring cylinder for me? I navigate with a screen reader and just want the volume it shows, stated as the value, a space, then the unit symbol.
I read 14 mL
